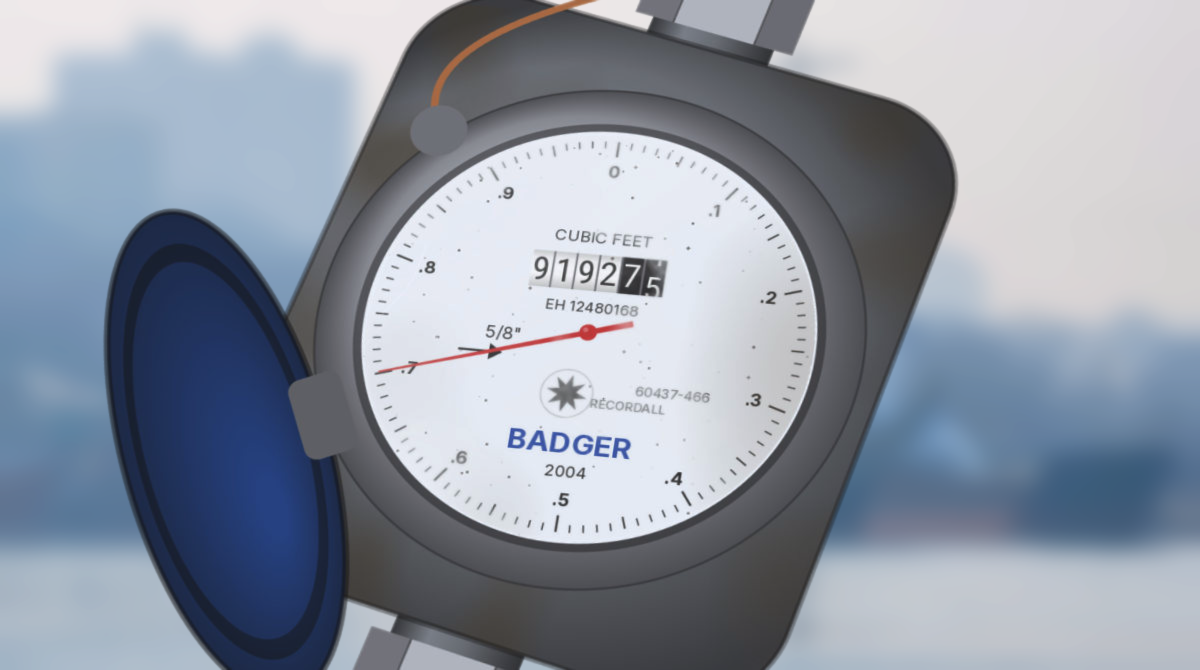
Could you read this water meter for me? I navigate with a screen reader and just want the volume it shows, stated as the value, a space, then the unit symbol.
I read 919274.70 ft³
